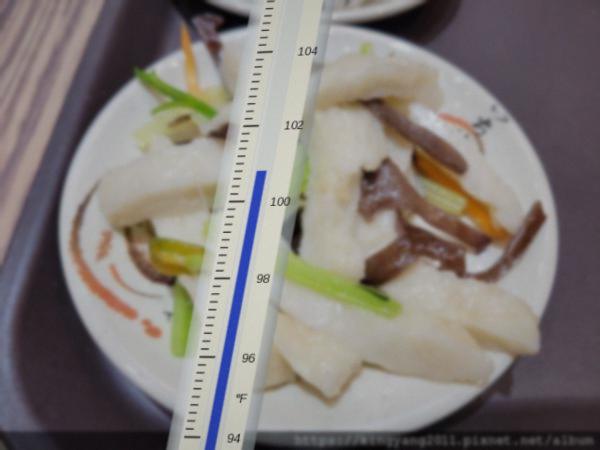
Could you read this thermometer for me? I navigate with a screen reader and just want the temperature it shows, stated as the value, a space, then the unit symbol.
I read 100.8 °F
